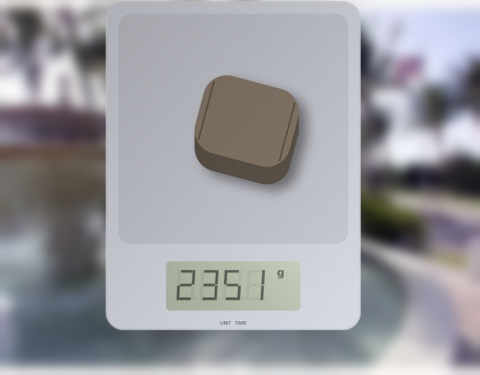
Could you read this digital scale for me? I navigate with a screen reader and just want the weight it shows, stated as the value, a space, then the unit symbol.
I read 2351 g
